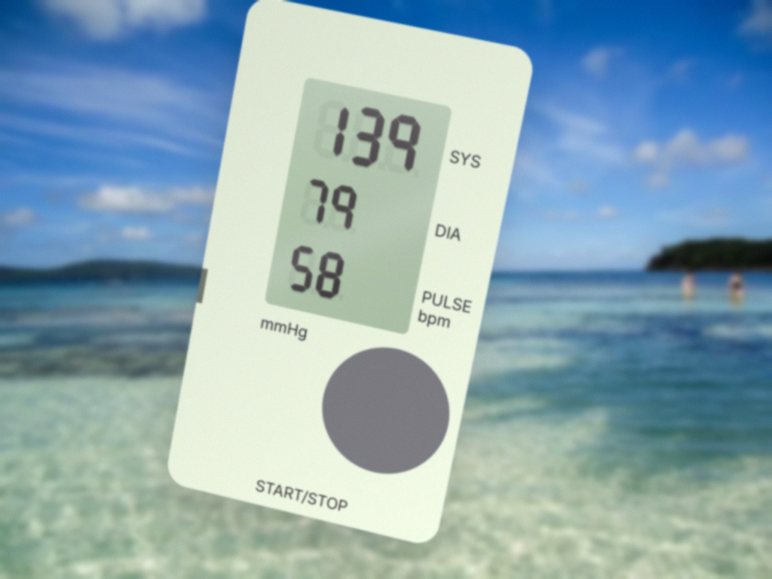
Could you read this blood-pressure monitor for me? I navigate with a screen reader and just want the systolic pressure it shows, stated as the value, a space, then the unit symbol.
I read 139 mmHg
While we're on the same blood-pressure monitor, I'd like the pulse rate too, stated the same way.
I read 58 bpm
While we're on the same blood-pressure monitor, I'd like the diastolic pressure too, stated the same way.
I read 79 mmHg
